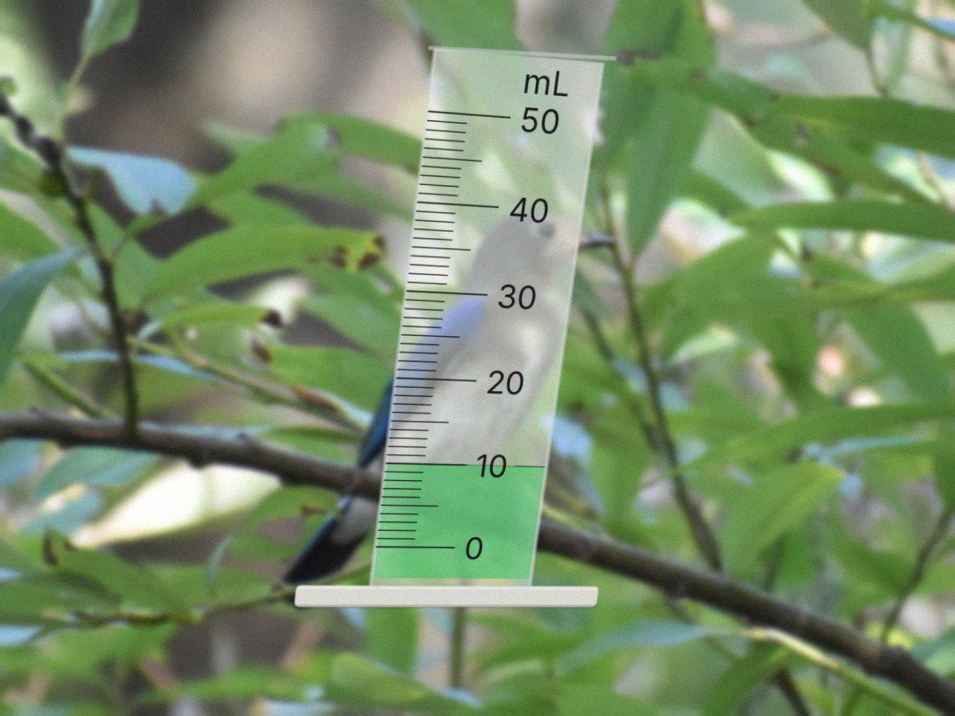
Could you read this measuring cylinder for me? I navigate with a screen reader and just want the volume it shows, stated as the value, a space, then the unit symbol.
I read 10 mL
